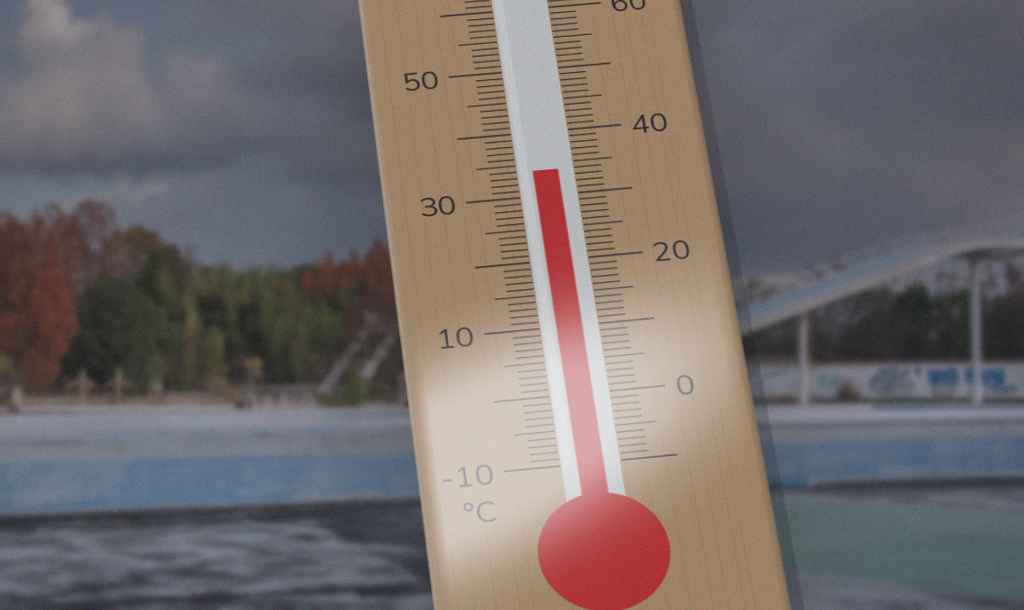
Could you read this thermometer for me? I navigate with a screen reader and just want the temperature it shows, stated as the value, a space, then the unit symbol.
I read 34 °C
